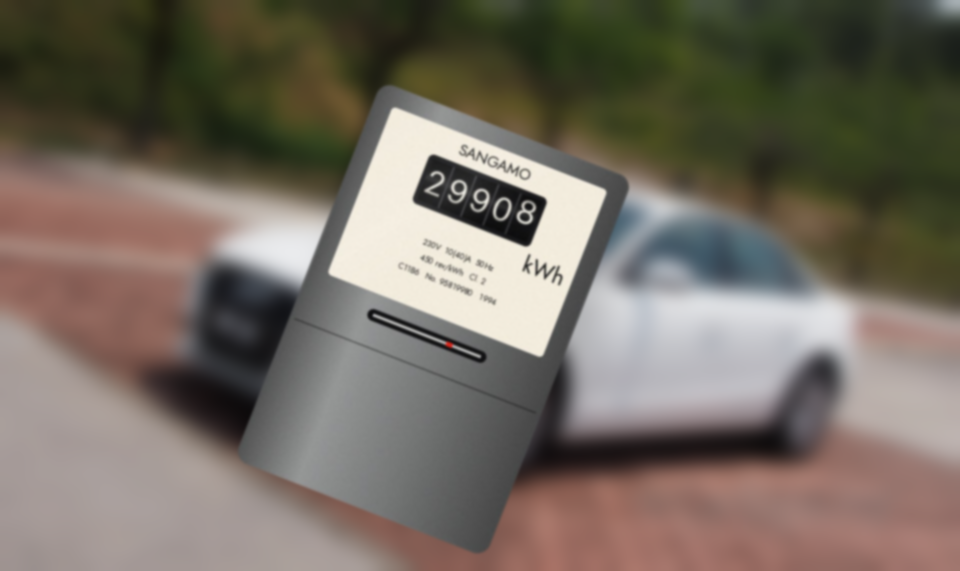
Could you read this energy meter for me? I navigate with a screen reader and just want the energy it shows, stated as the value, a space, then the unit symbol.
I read 29908 kWh
